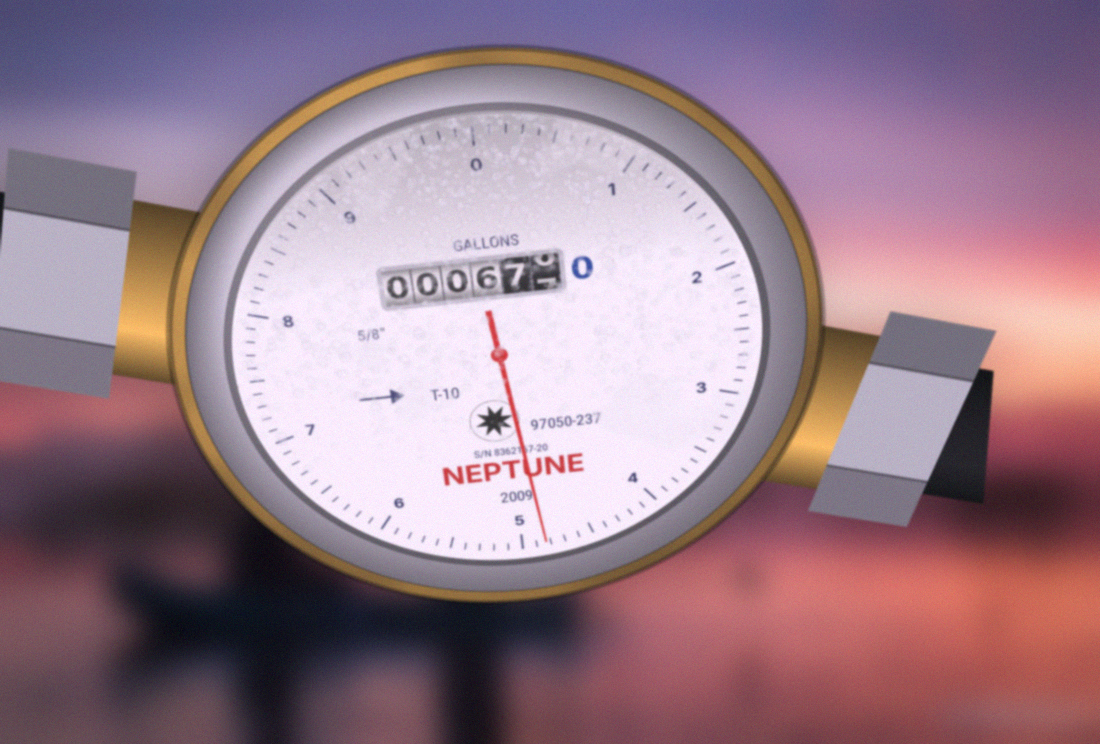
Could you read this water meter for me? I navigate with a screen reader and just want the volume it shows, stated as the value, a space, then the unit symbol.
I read 6764.8 gal
